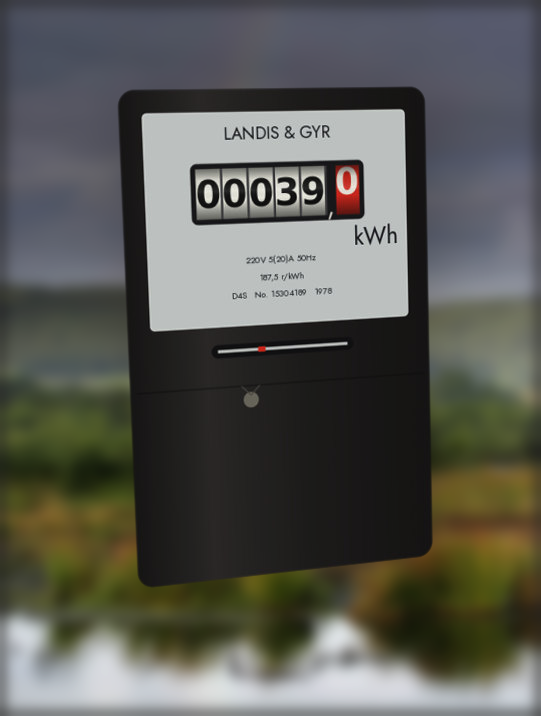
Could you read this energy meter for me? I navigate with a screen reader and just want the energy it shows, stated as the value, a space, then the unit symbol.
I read 39.0 kWh
